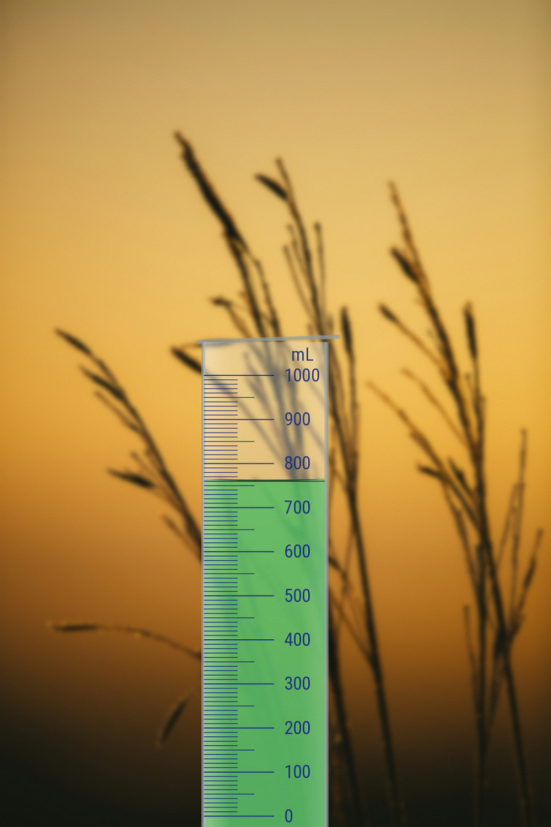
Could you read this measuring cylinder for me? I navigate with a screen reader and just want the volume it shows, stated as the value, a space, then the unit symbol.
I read 760 mL
